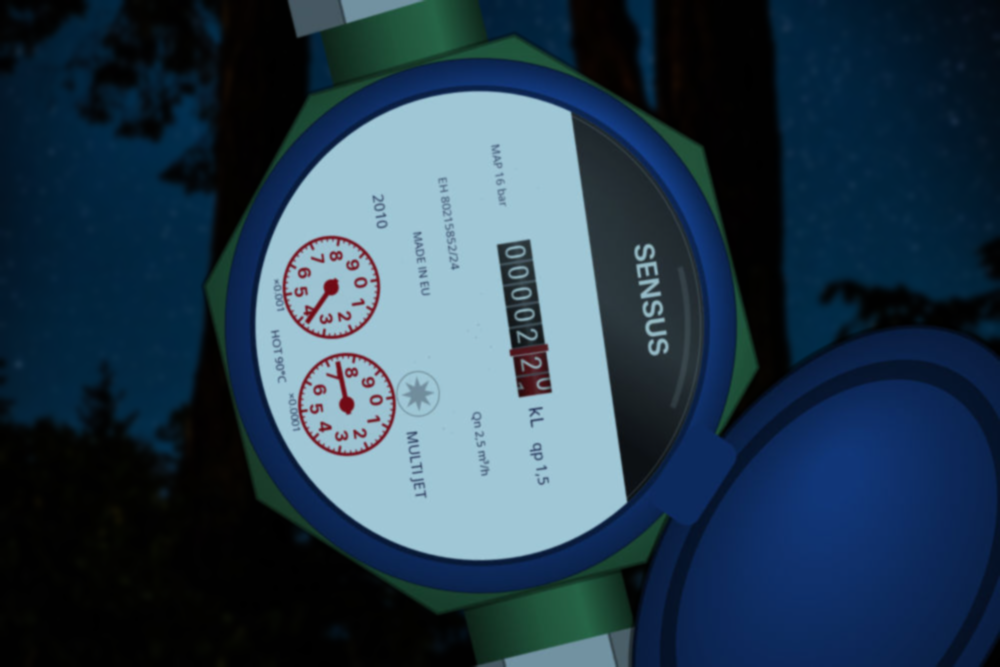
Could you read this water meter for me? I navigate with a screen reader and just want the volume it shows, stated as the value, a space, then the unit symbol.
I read 2.2037 kL
